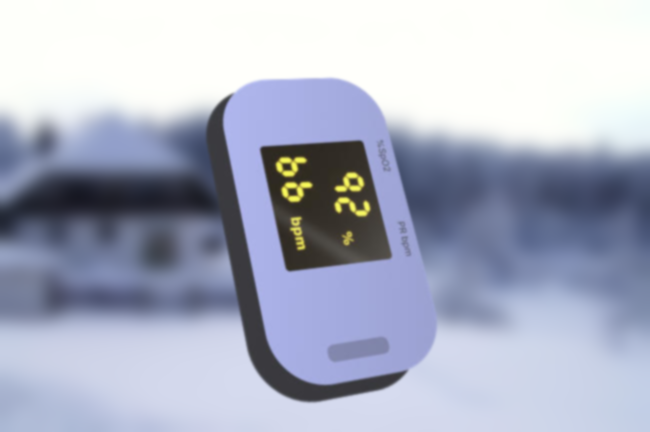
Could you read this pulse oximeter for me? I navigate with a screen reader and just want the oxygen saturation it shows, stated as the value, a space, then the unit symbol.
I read 92 %
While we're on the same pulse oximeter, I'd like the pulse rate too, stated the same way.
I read 66 bpm
